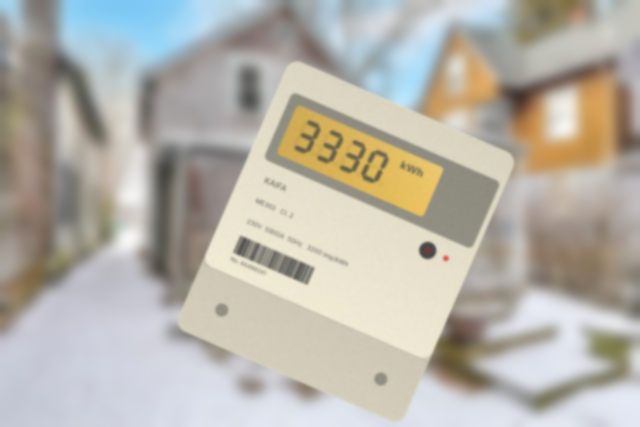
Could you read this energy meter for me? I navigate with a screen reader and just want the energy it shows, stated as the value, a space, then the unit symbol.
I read 3330 kWh
